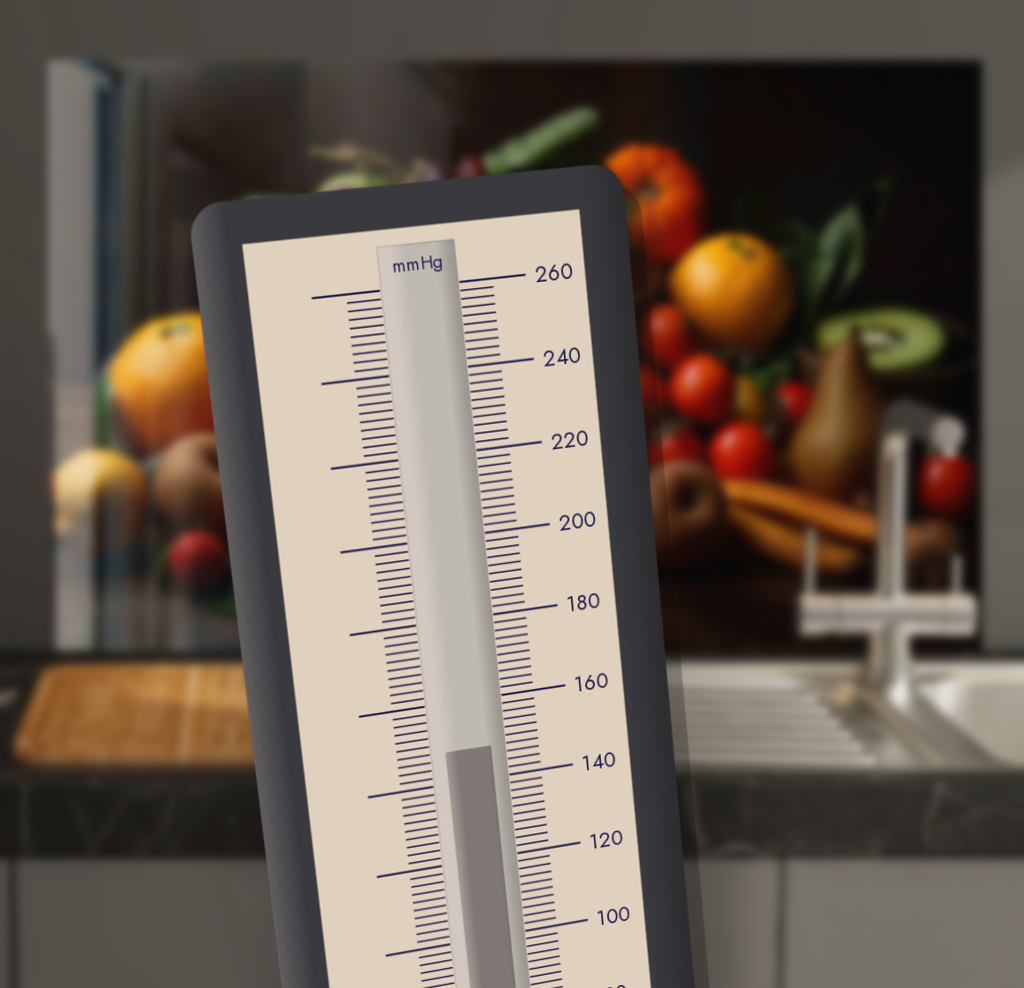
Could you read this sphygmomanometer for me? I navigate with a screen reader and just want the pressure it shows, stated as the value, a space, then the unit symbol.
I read 148 mmHg
